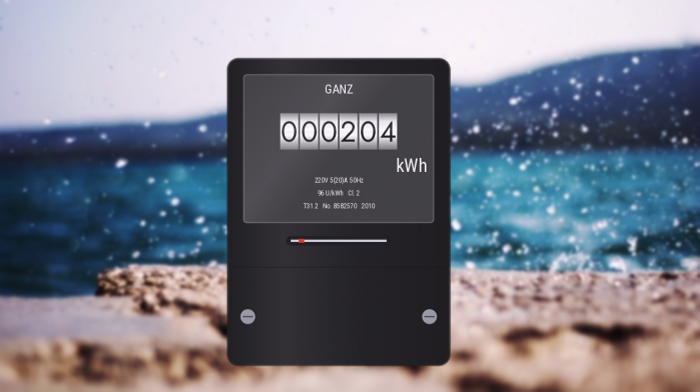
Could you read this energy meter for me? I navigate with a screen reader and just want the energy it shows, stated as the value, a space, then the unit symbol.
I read 204 kWh
